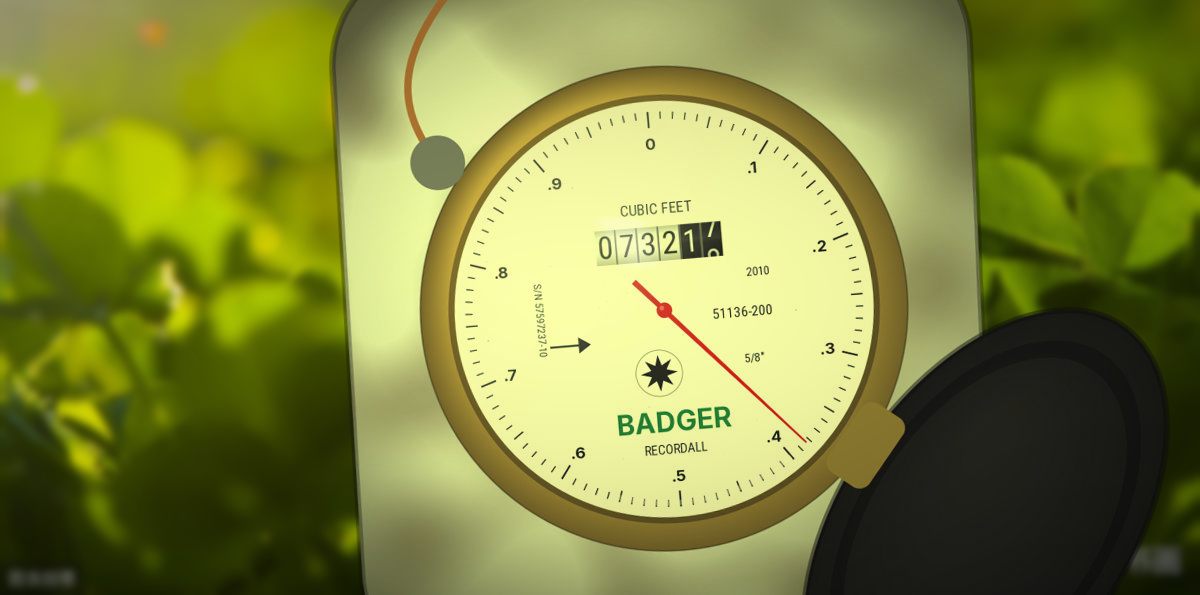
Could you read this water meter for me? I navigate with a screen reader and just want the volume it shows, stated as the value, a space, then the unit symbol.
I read 73217.38 ft³
